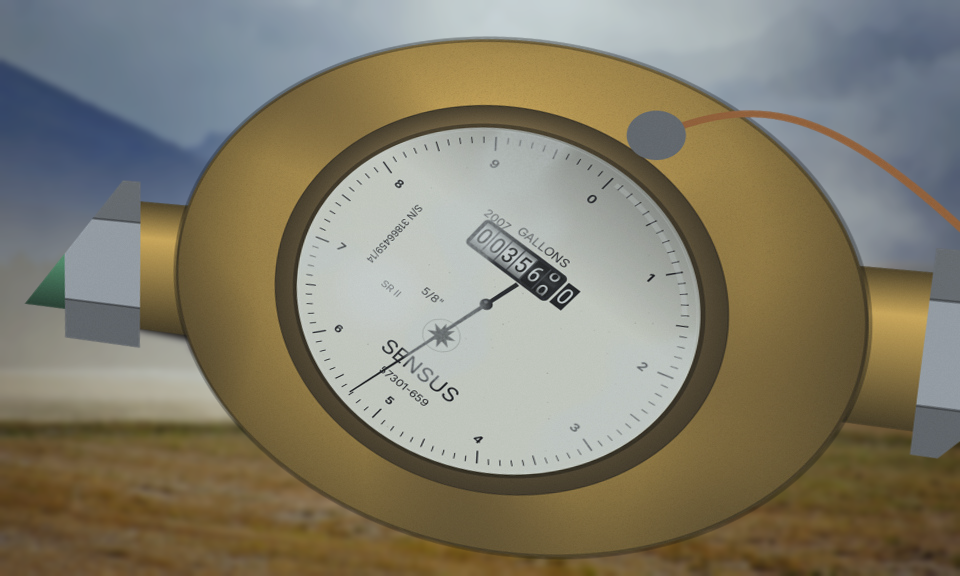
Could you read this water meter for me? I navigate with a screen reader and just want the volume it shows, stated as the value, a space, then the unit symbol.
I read 35685.3 gal
